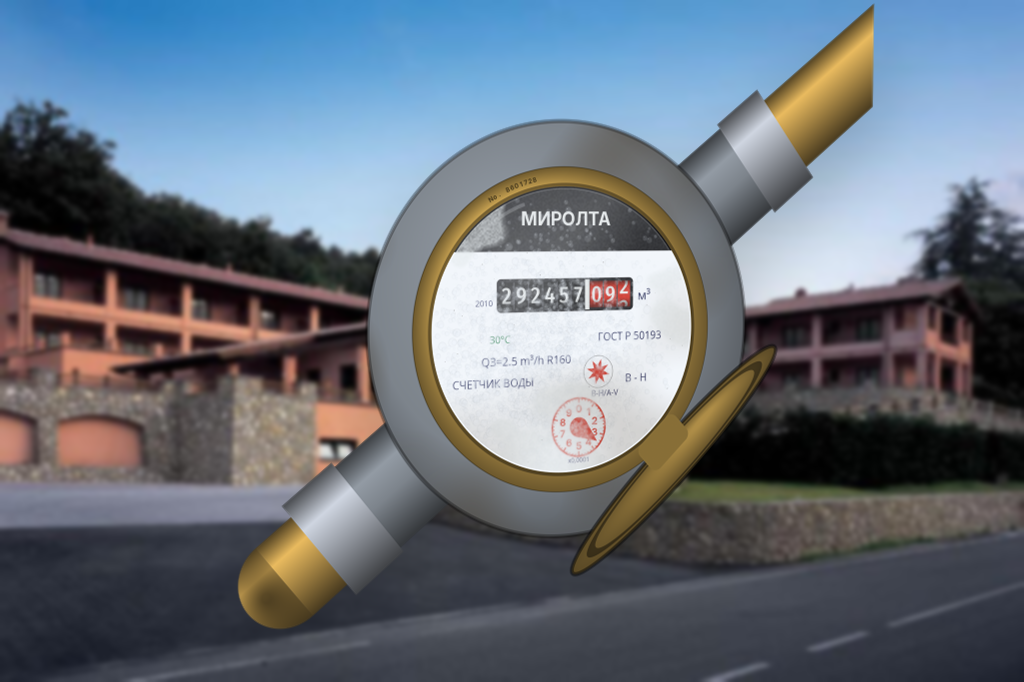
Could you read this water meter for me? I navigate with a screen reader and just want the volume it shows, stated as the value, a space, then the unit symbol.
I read 292457.0923 m³
